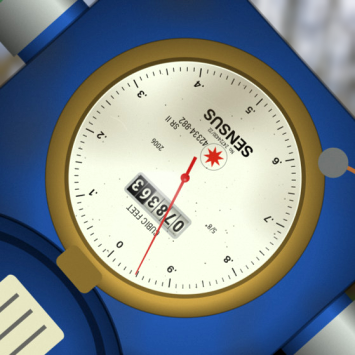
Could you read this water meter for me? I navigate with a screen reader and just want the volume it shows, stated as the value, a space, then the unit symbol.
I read 78362.95 ft³
